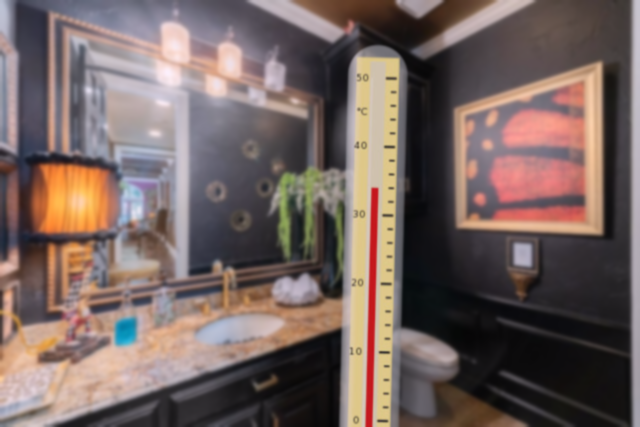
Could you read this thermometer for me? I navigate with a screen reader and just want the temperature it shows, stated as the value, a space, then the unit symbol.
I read 34 °C
